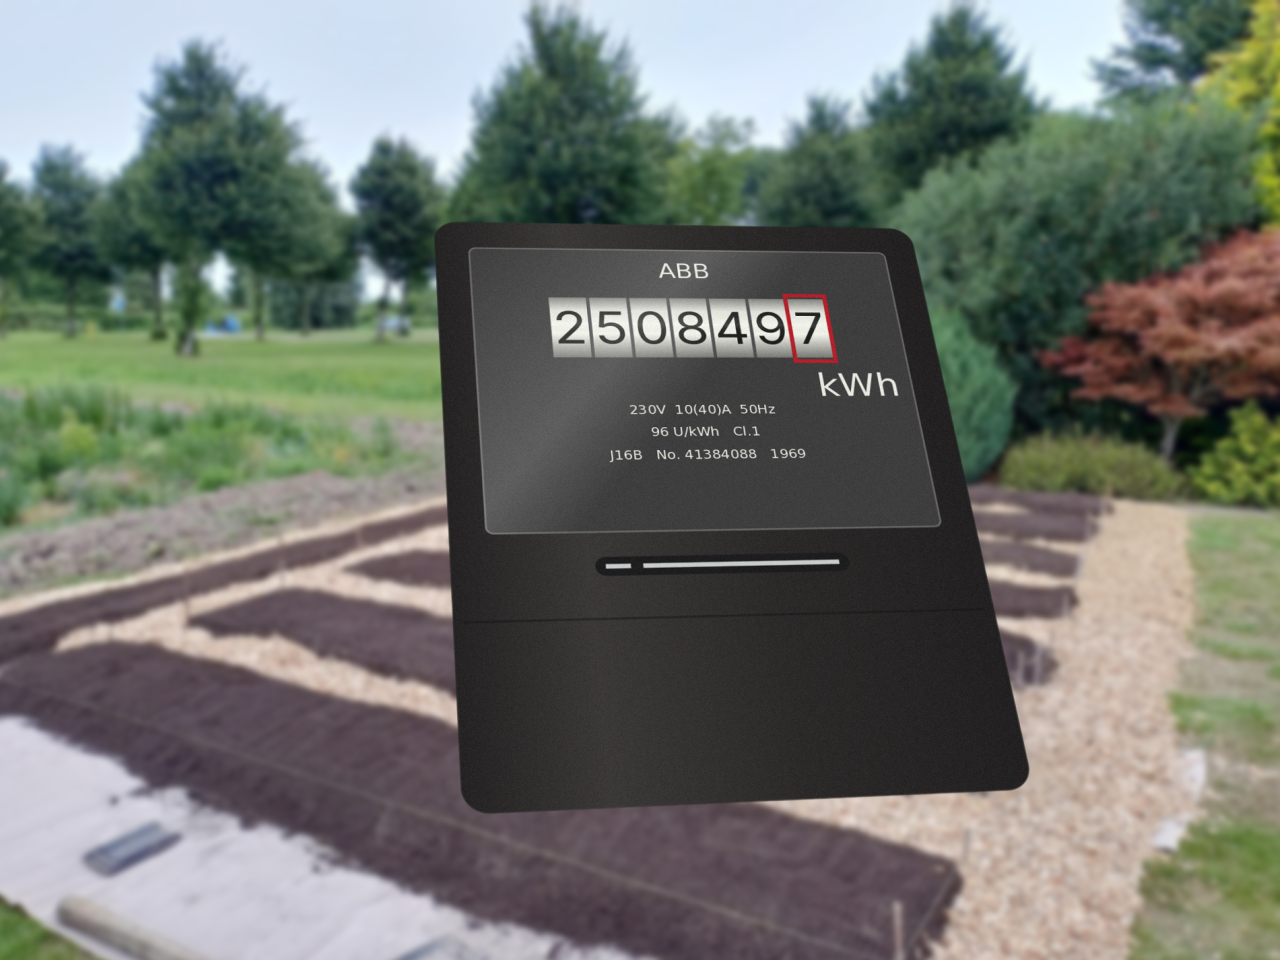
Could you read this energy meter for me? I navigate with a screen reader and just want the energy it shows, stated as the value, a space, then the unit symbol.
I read 250849.7 kWh
